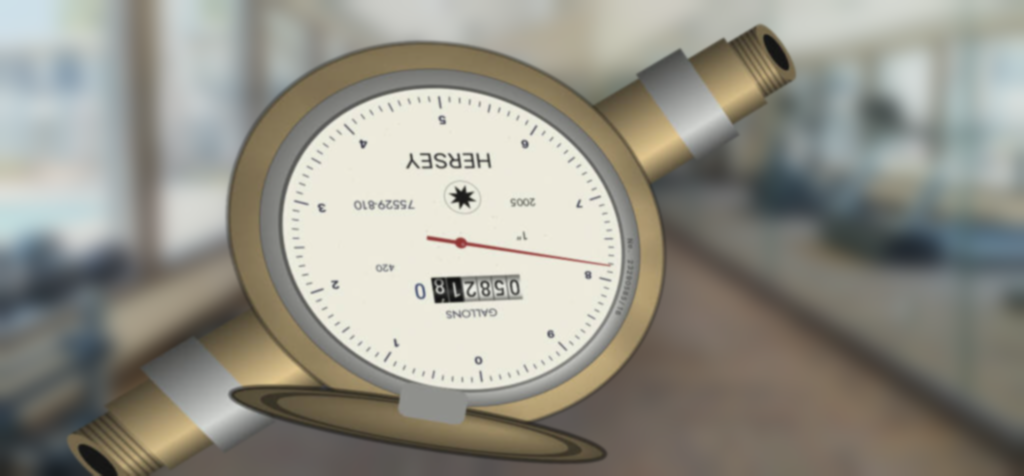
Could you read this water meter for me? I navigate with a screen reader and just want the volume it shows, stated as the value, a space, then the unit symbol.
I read 582177.8 gal
